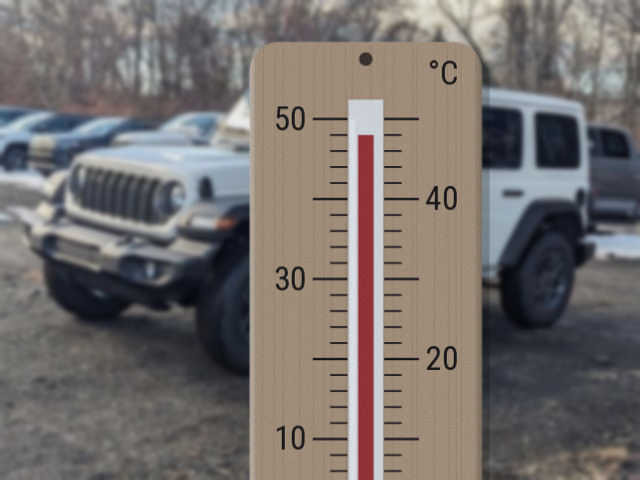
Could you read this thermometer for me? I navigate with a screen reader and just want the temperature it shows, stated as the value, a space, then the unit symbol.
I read 48 °C
